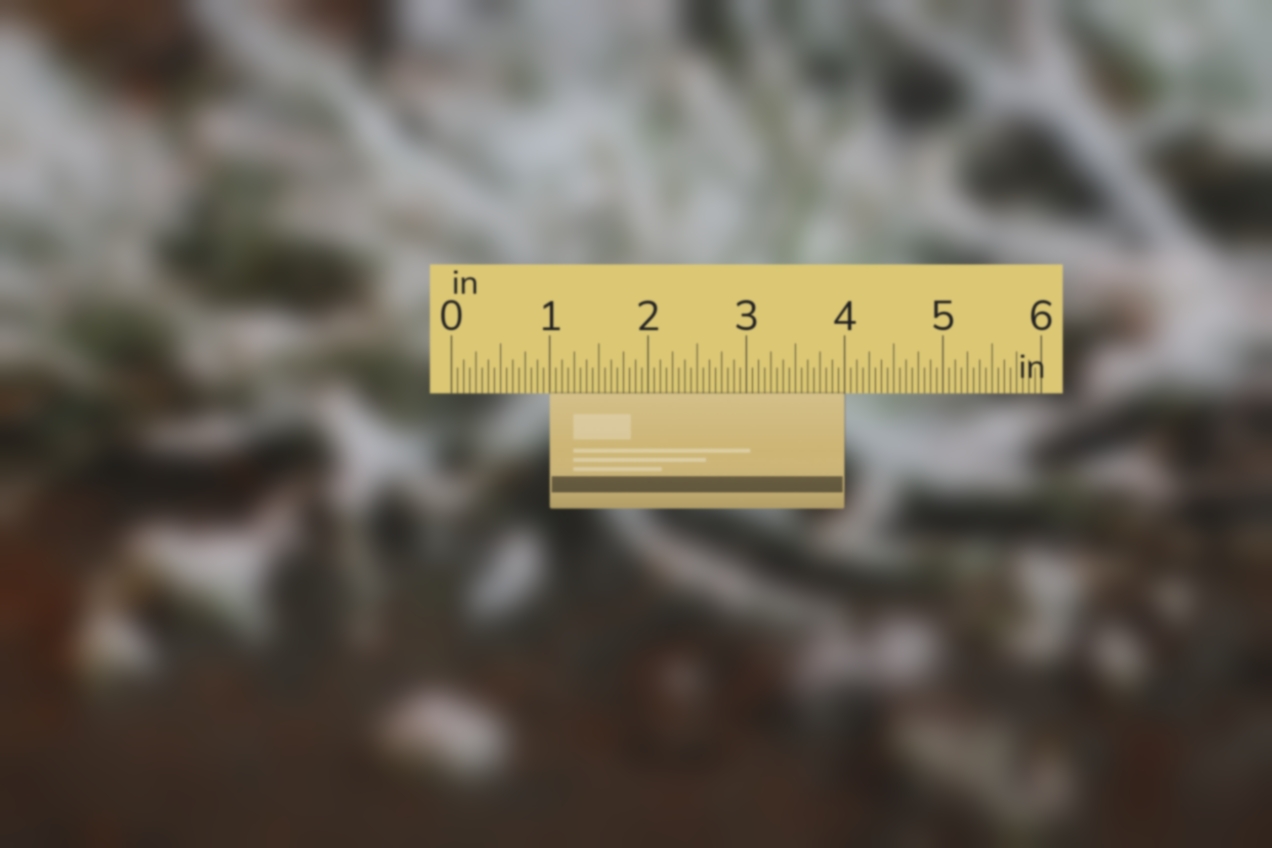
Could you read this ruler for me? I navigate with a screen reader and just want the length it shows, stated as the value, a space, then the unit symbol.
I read 3 in
